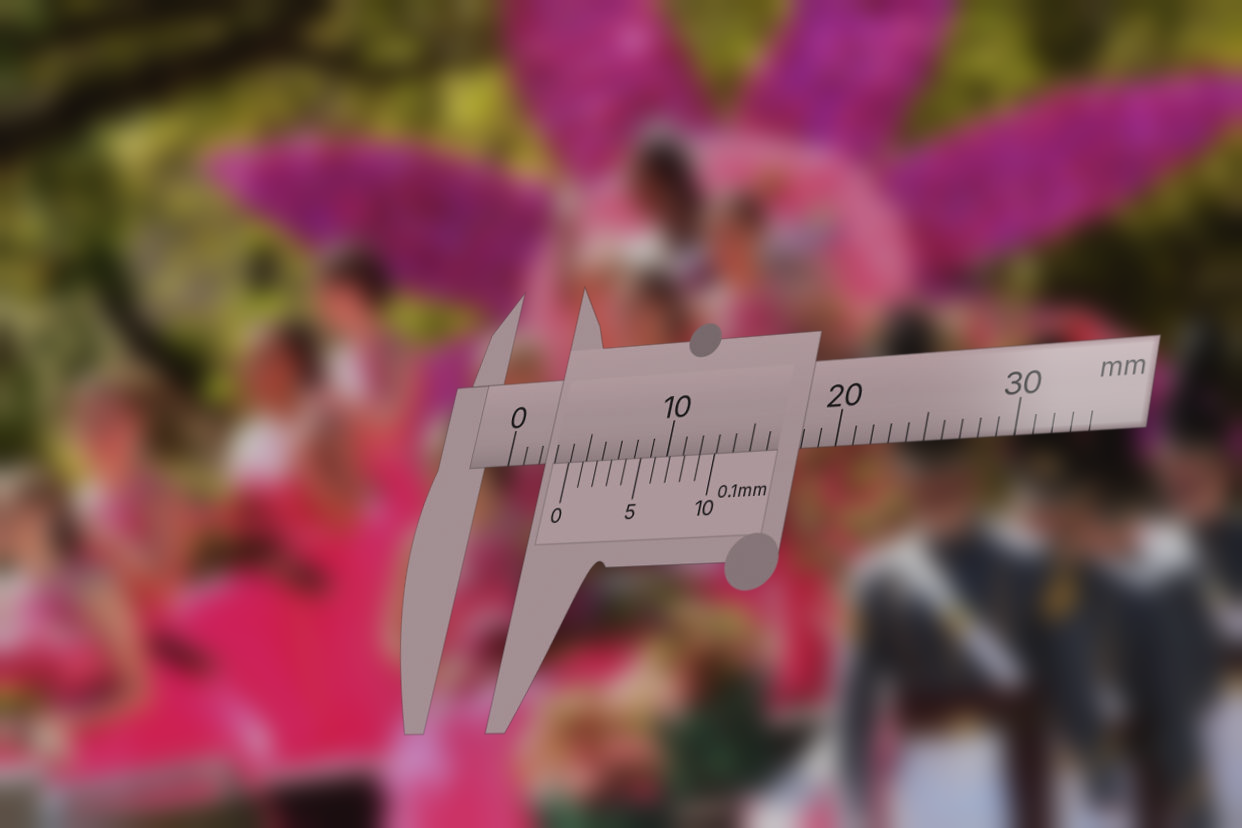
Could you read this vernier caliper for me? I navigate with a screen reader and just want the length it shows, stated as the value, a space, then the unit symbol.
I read 3.9 mm
